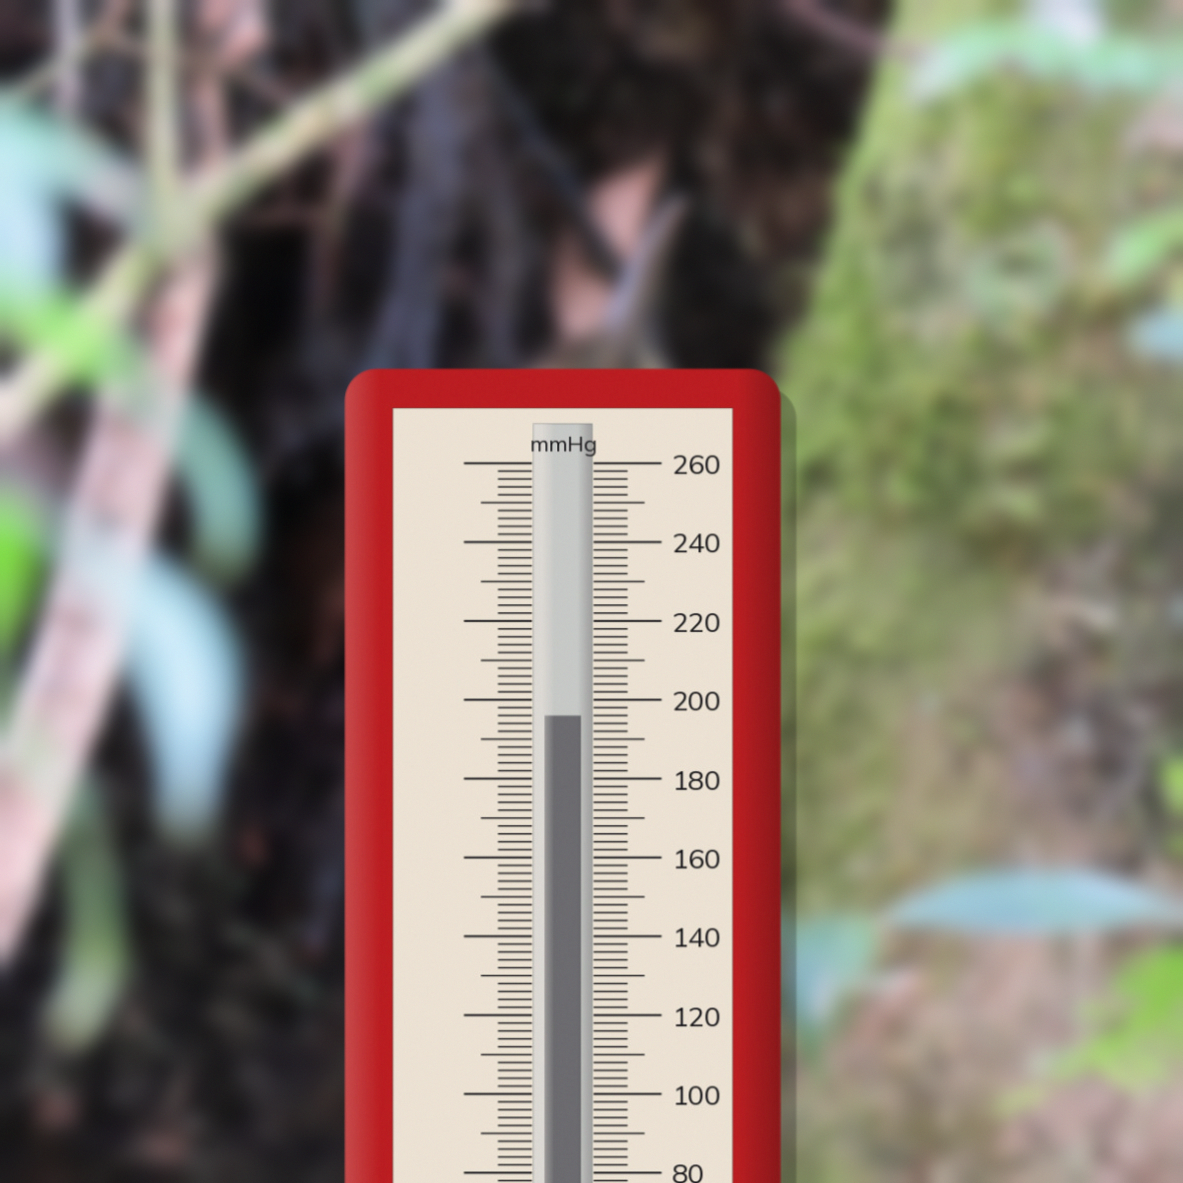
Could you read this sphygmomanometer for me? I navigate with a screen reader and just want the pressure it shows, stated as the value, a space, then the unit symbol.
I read 196 mmHg
